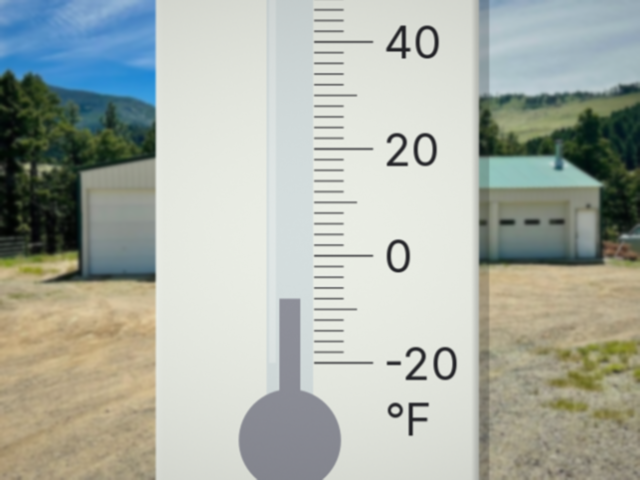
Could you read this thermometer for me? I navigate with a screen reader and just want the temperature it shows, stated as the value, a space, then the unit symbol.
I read -8 °F
